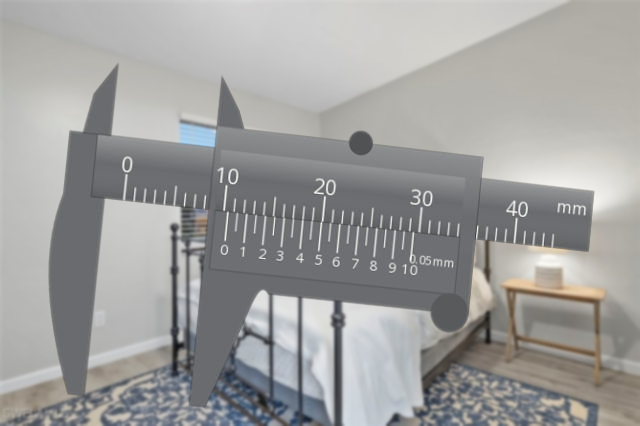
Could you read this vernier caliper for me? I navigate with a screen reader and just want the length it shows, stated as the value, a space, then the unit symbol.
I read 10.4 mm
